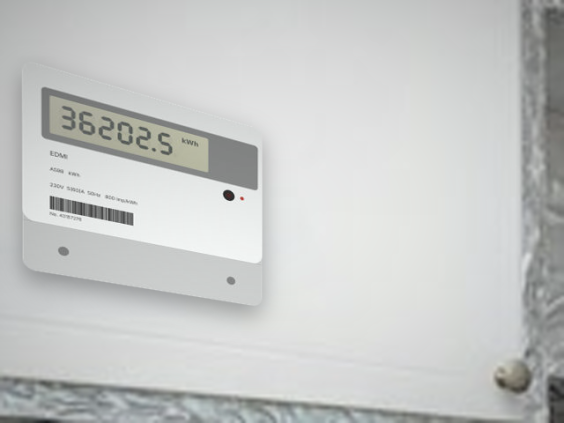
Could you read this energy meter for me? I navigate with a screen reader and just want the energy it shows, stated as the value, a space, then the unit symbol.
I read 36202.5 kWh
